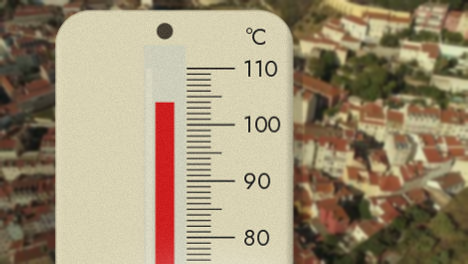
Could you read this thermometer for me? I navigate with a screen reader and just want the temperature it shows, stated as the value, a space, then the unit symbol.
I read 104 °C
